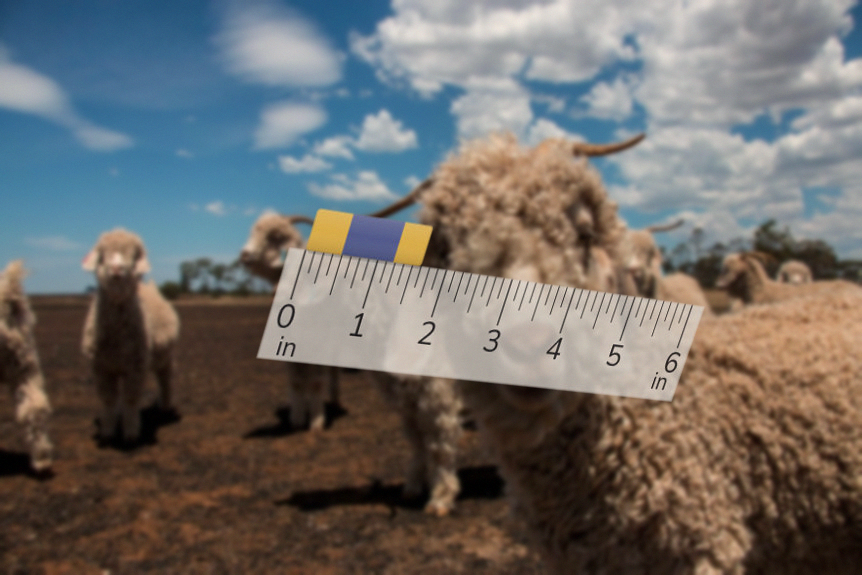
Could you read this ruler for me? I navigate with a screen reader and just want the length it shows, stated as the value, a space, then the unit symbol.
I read 1.625 in
